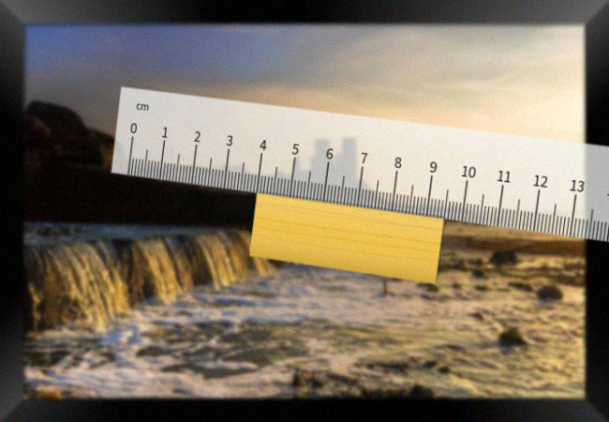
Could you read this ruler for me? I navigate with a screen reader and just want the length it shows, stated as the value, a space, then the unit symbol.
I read 5.5 cm
